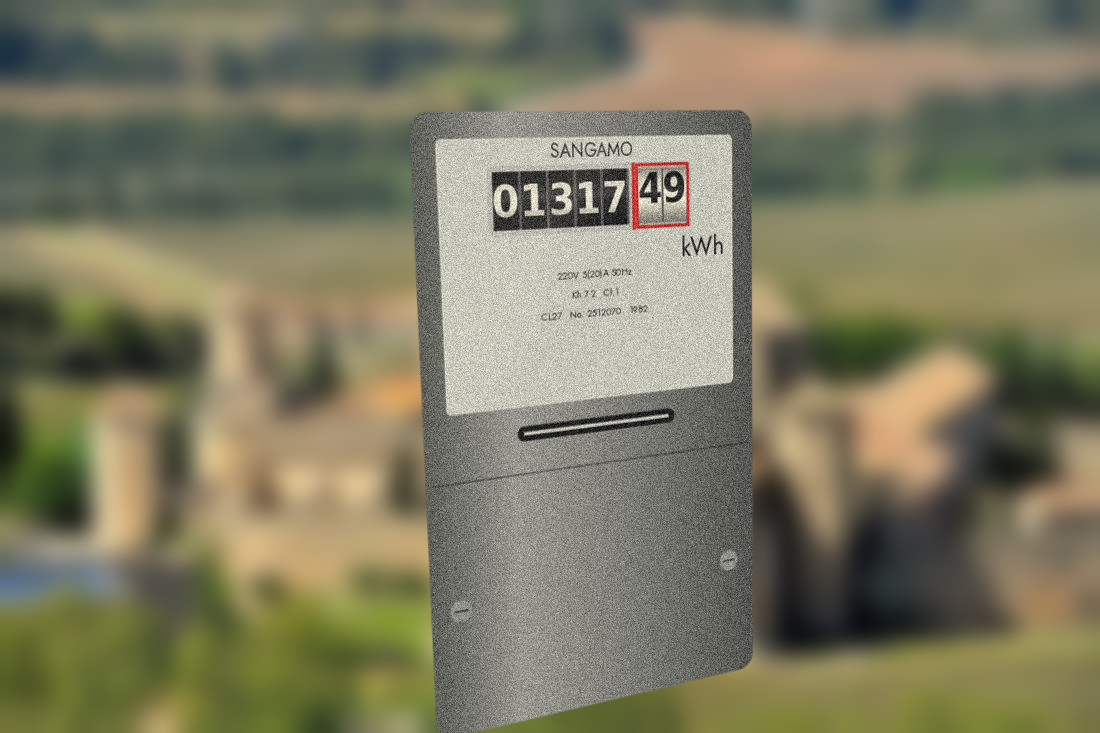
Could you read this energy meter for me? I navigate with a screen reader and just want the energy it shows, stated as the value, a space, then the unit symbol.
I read 1317.49 kWh
